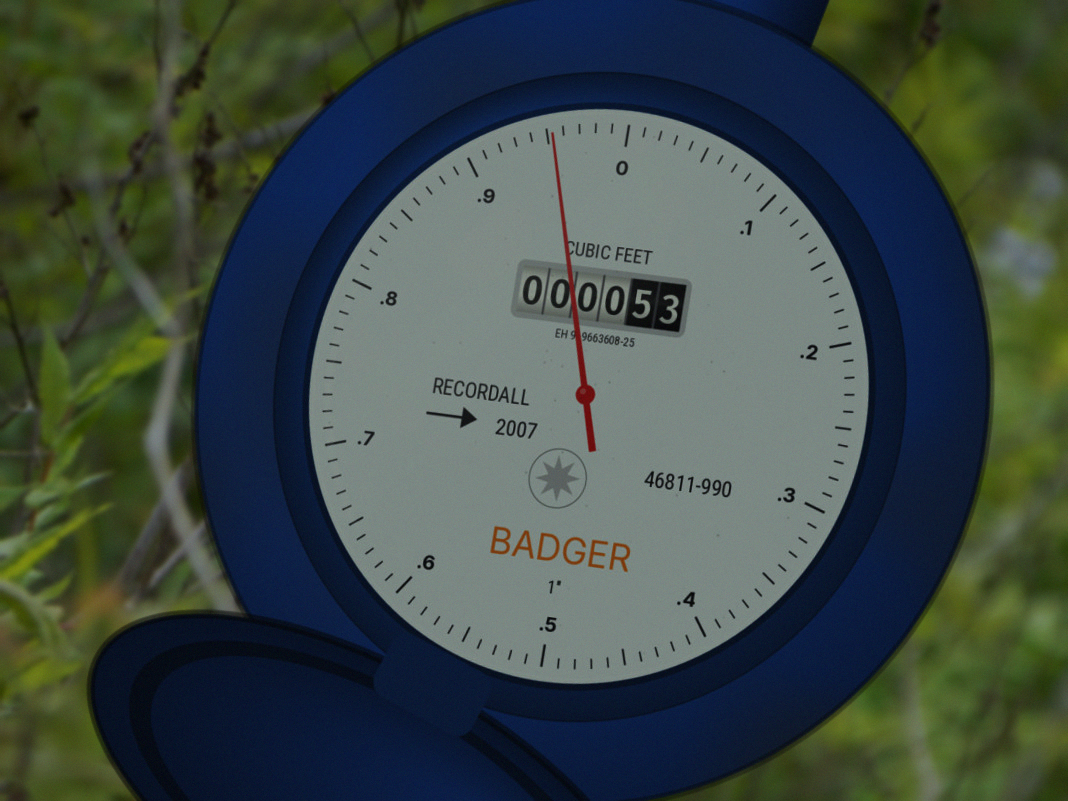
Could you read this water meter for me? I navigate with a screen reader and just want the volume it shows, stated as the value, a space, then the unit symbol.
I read 52.95 ft³
